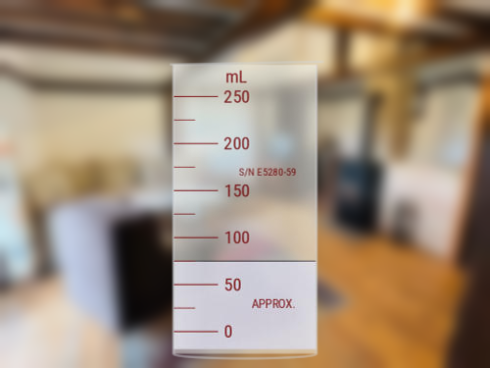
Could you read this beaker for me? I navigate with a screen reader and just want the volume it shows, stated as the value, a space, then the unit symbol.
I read 75 mL
